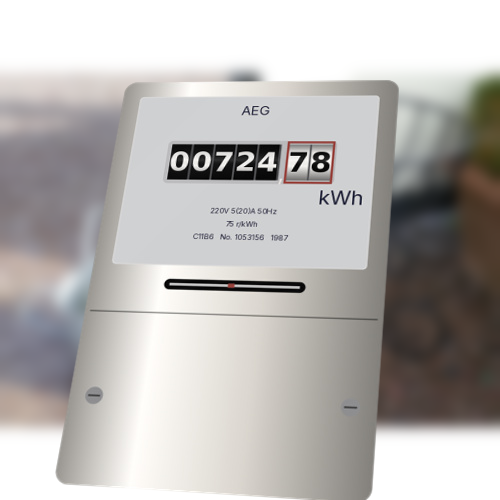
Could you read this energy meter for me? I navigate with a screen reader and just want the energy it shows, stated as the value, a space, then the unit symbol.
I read 724.78 kWh
